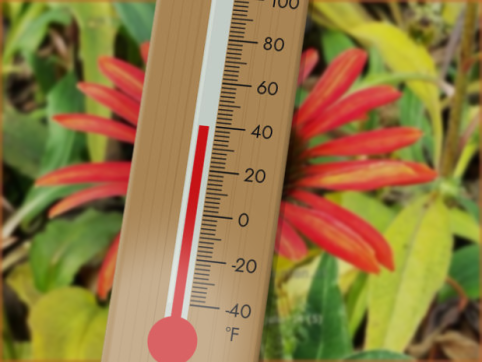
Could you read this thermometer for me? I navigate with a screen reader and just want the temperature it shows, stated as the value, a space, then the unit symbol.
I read 40 °F
